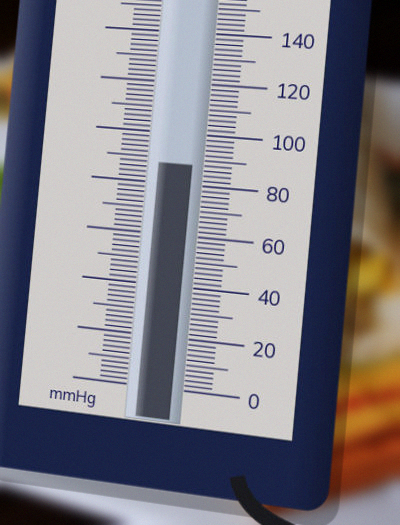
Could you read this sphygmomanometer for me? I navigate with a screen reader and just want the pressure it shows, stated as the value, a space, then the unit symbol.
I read 88 mmHg
